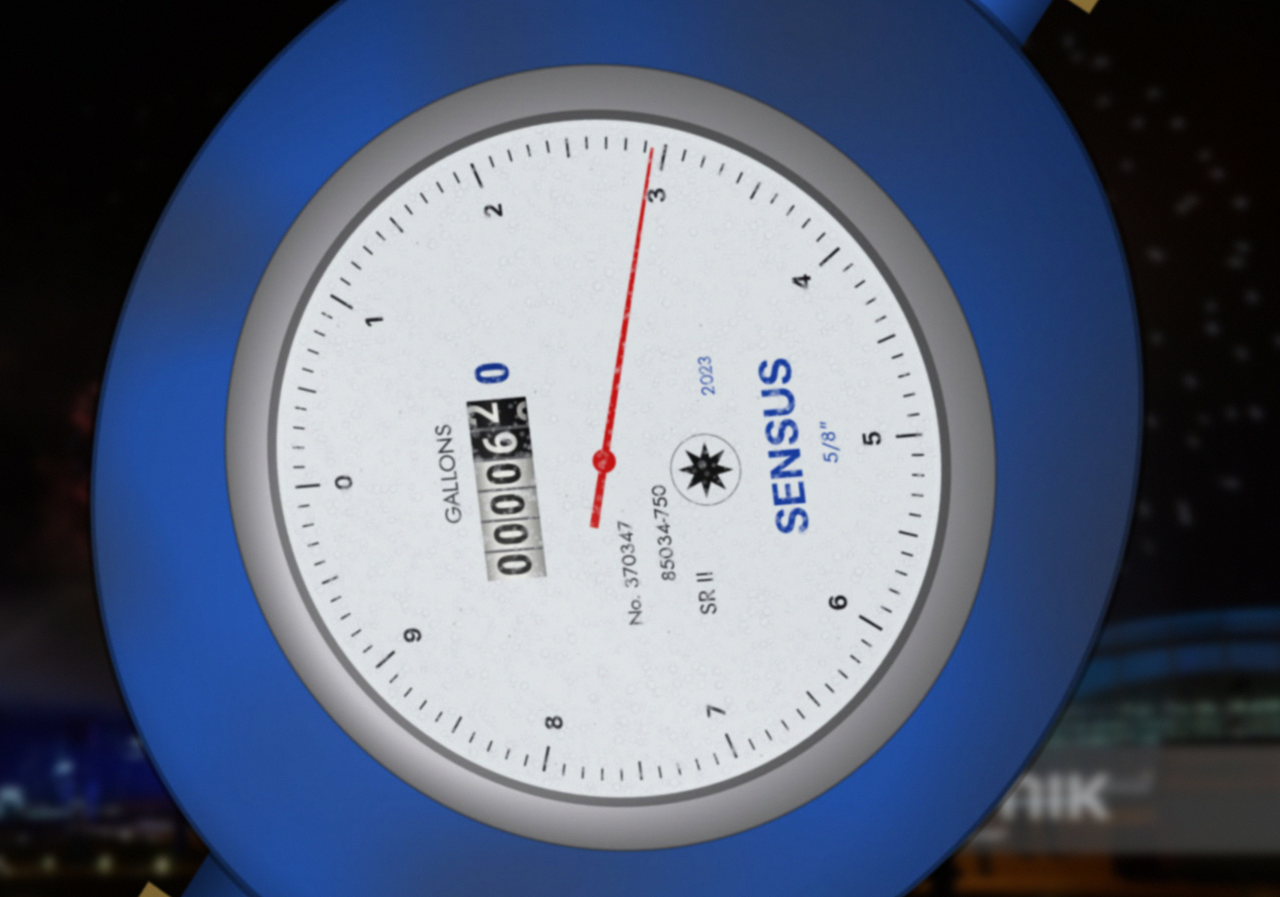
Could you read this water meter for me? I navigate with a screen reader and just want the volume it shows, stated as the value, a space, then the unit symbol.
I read 622.9 gal
